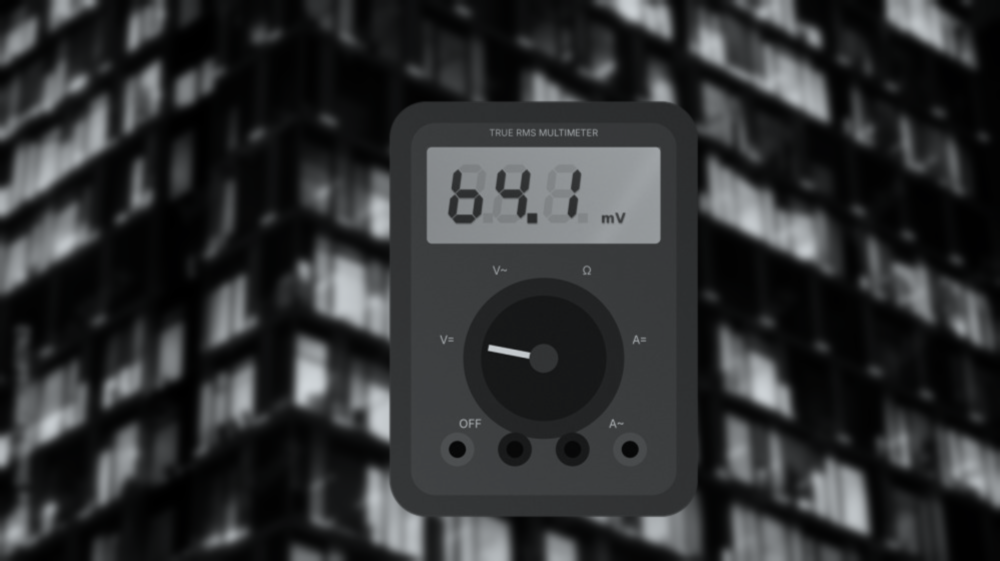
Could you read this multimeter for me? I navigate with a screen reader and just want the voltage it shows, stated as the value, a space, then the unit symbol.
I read 64.1 mV
